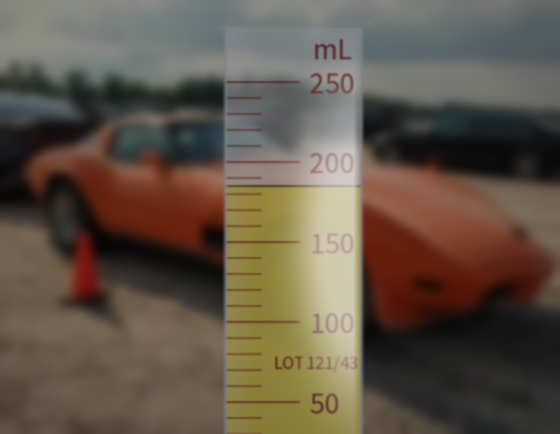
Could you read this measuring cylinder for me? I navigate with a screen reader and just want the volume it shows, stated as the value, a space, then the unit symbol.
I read 185 mL
